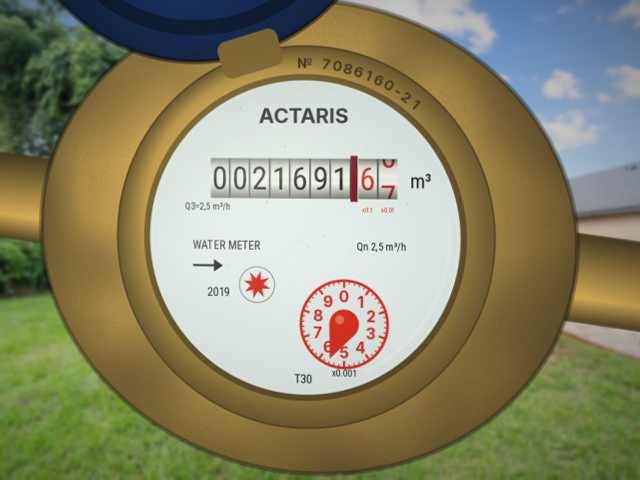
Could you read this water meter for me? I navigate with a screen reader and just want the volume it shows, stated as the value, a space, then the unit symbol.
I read 21691.665 m³
